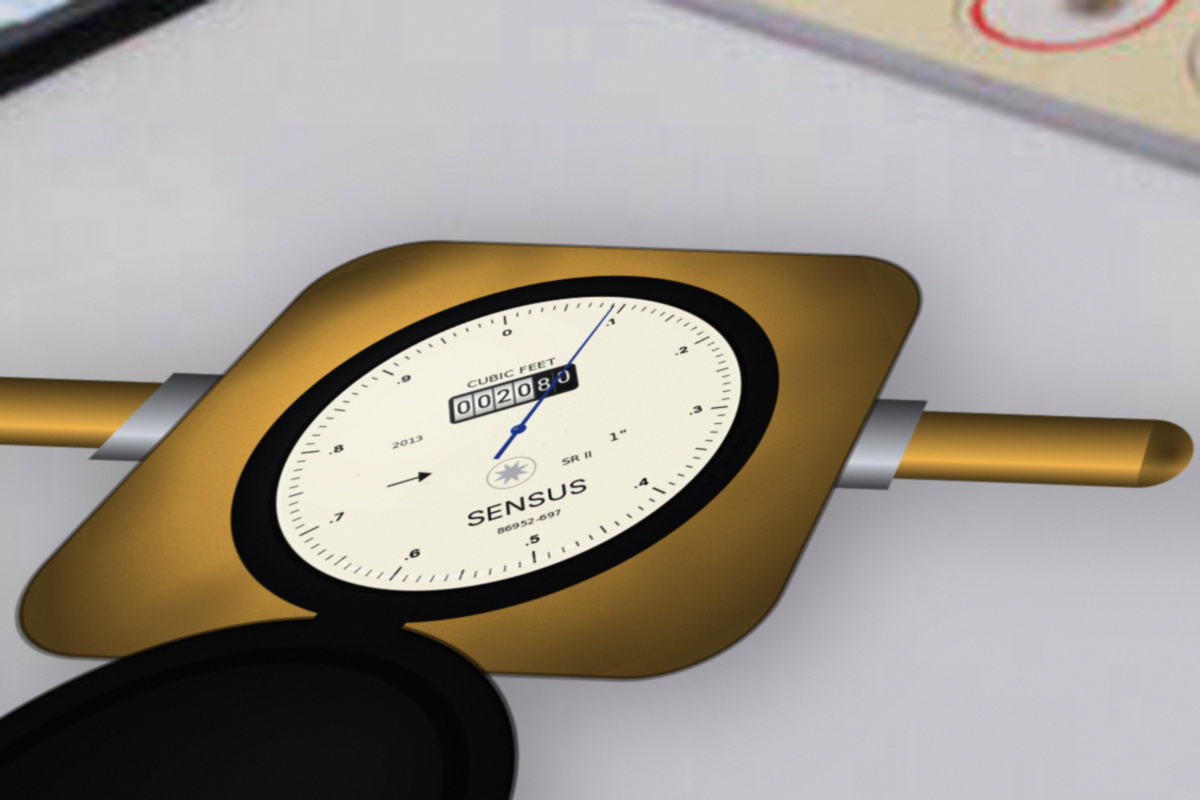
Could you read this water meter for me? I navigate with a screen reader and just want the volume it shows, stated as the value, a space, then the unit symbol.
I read 2080.09 ft³
